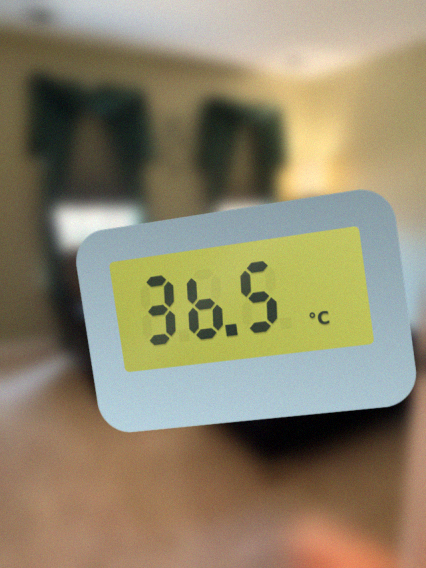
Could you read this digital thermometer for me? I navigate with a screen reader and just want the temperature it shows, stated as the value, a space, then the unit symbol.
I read 36.5 °C
